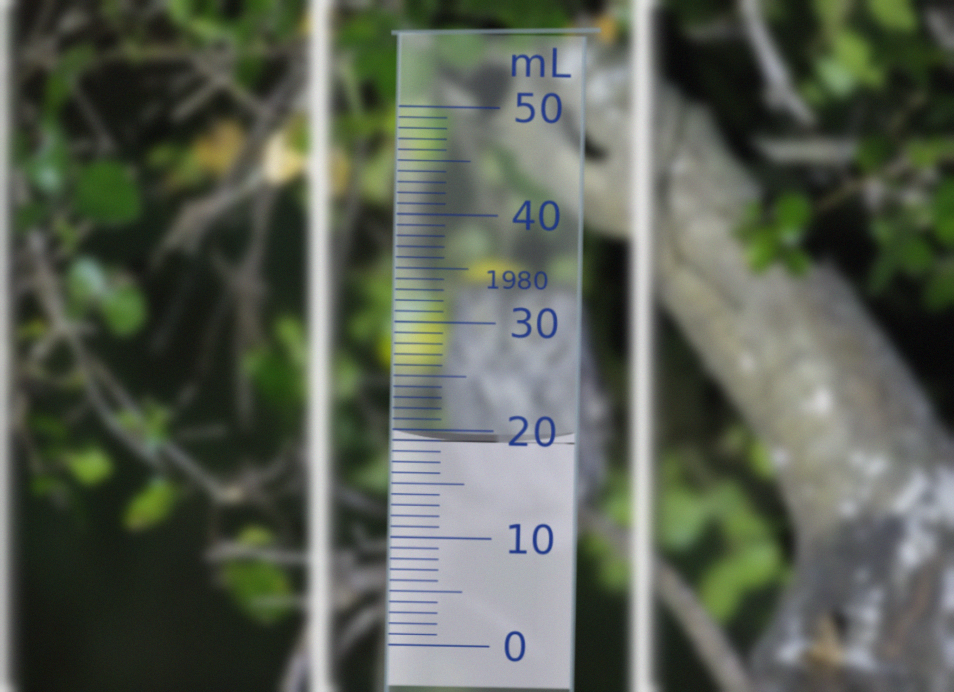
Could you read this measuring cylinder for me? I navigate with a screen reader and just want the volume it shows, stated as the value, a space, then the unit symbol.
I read 19 mL
